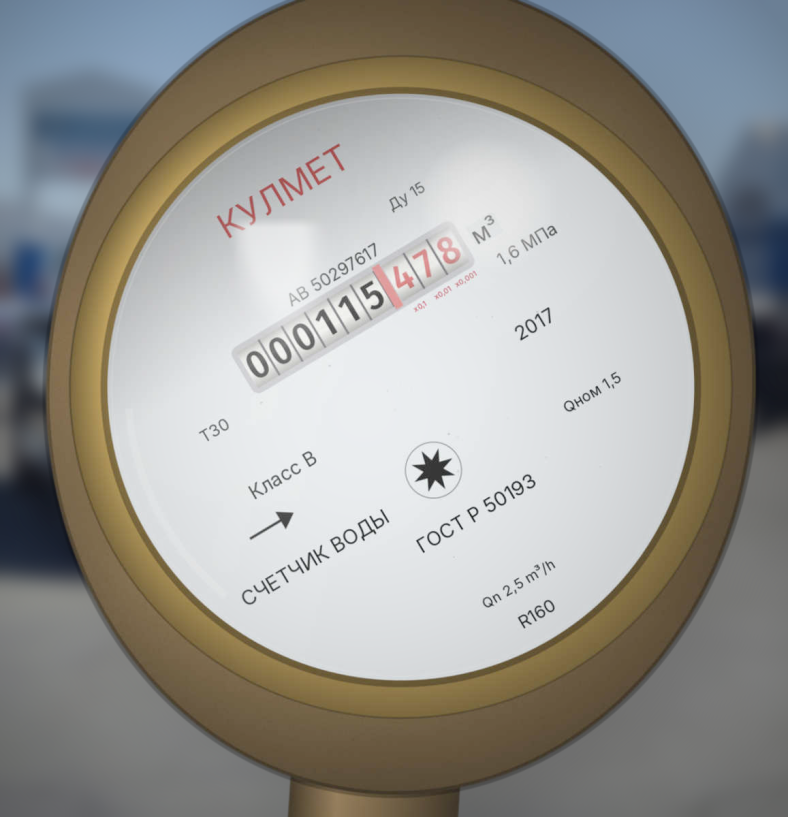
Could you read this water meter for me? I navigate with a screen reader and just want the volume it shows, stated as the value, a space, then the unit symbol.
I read 115.478 m³
